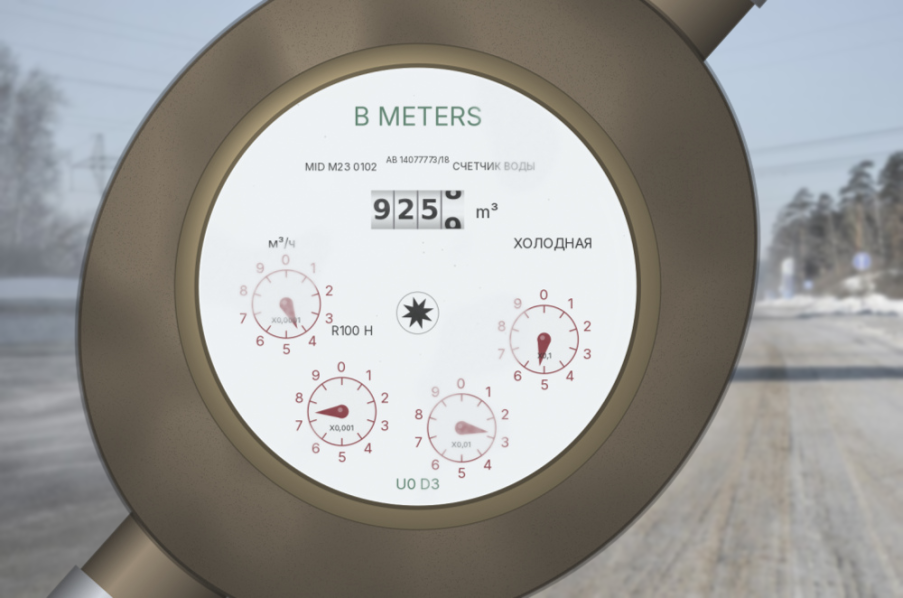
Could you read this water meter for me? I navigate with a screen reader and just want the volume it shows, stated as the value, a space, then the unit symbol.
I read 9258.5274 m³
